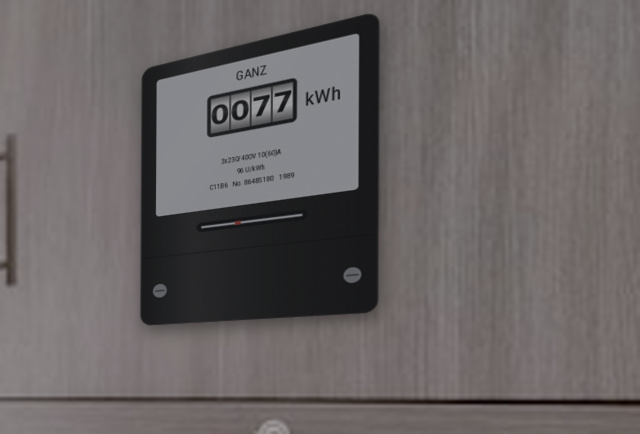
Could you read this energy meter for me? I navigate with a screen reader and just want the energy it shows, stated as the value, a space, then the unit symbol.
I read 77 kWh
